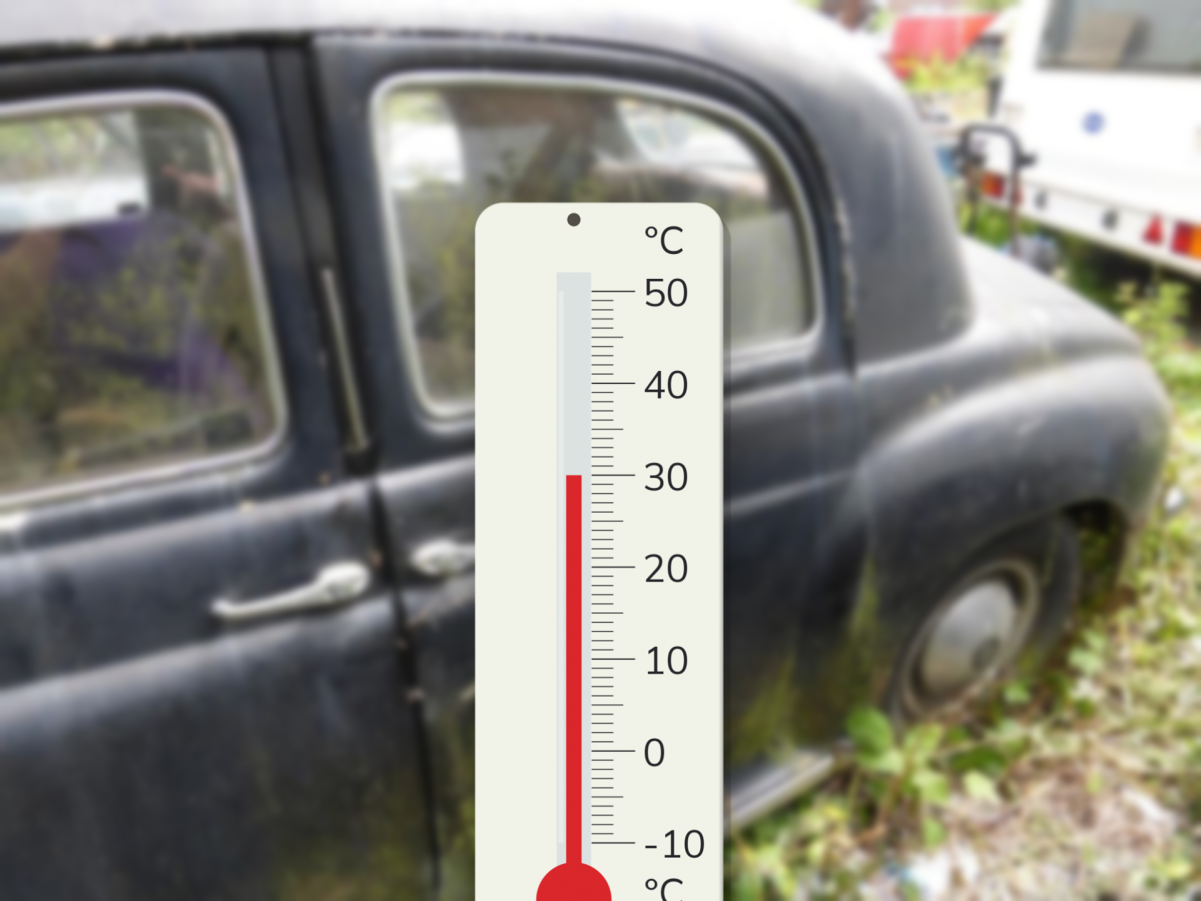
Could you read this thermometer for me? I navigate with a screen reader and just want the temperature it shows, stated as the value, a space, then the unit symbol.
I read 30 °C
